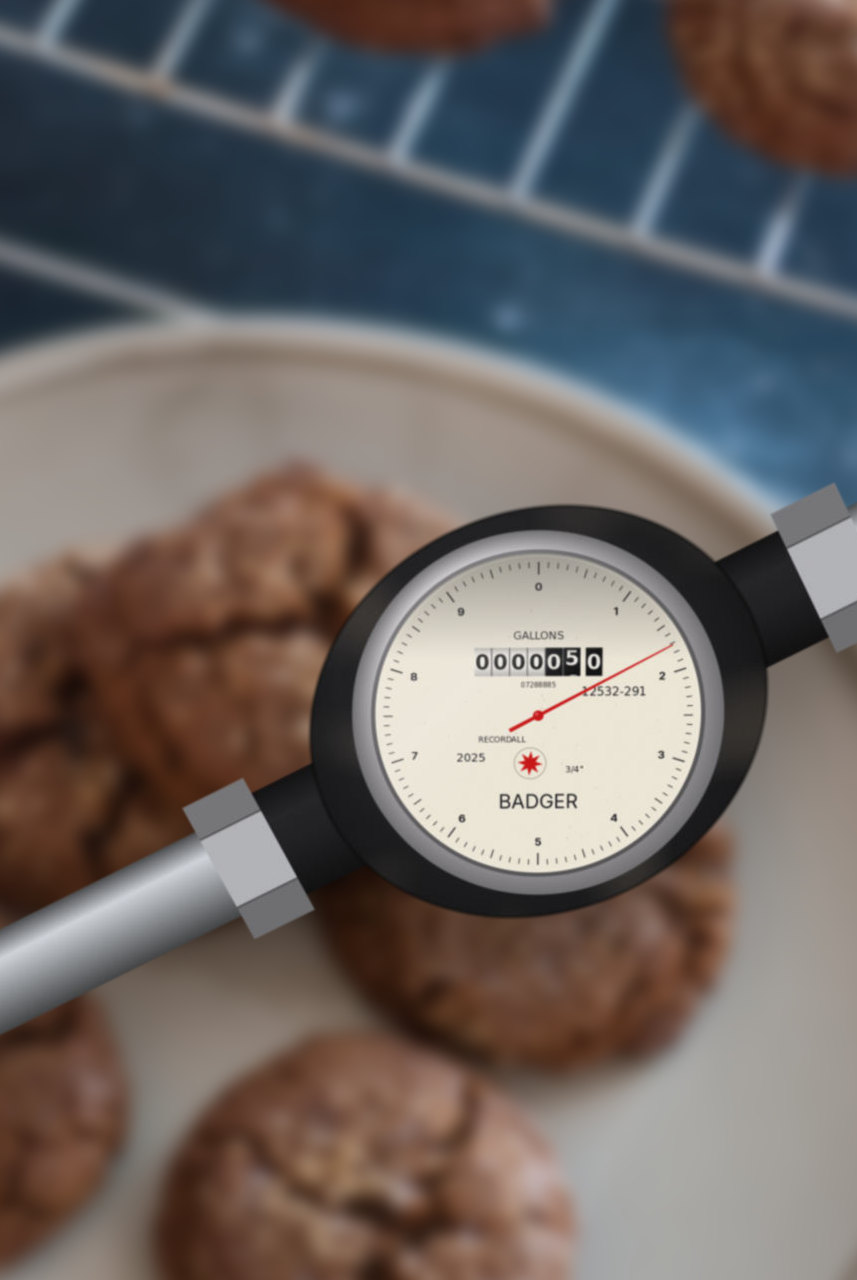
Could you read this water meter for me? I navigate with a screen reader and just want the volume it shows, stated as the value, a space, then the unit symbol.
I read 51.7 gal
